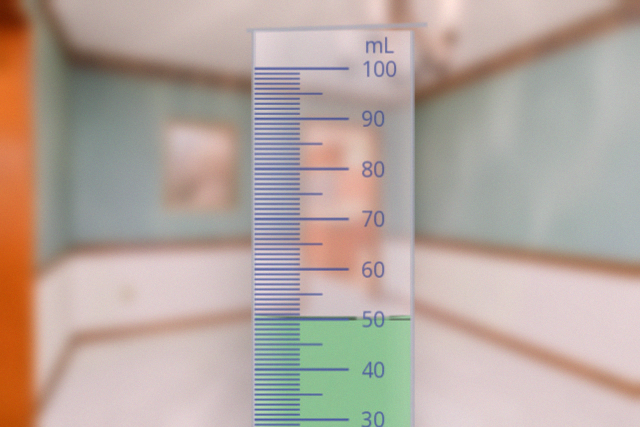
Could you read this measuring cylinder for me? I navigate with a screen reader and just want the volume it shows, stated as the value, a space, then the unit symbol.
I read 50 mL
